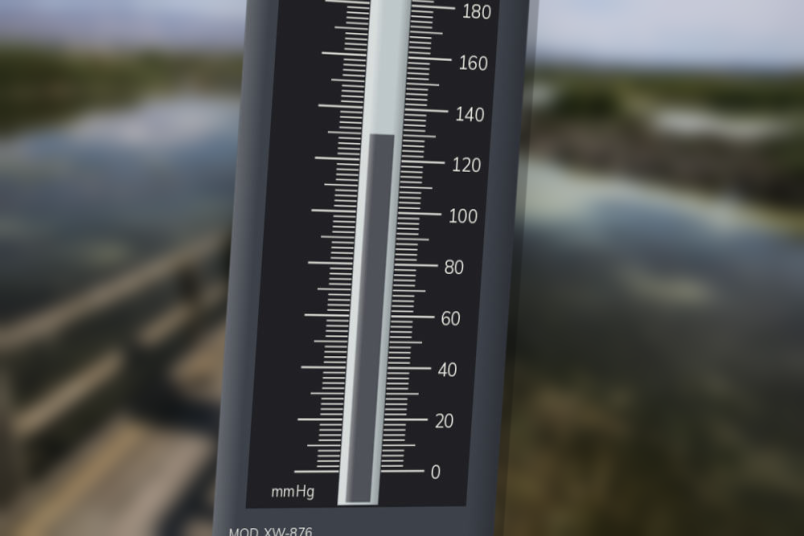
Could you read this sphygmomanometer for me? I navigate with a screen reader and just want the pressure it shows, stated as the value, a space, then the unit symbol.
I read 130 mmHg
